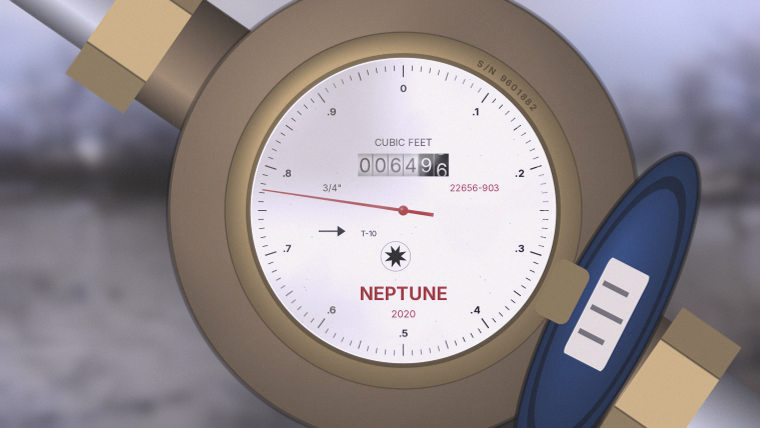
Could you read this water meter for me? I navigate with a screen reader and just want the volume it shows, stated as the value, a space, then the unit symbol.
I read 6495.77 ft³
